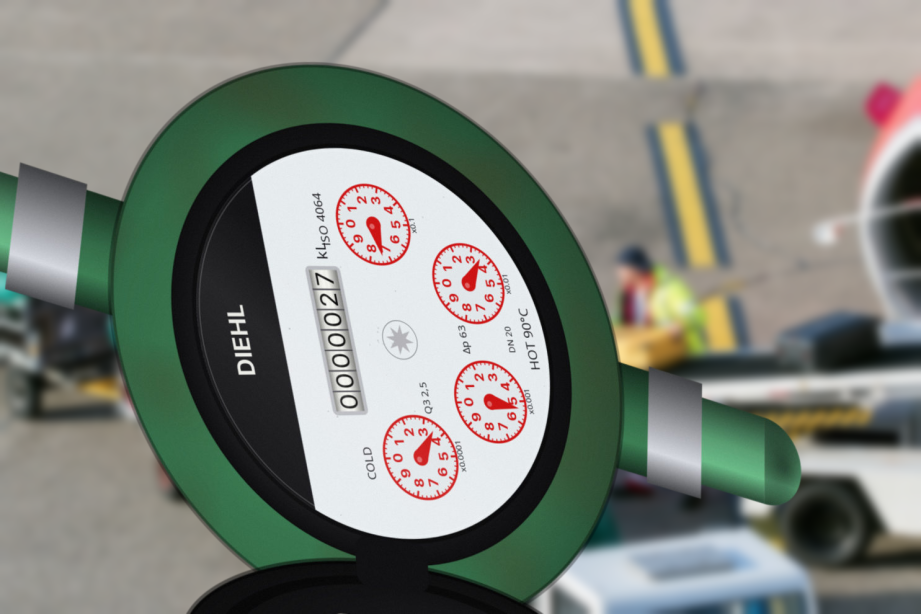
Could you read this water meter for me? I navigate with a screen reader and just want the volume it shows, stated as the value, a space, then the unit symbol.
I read 27.7353 kL
